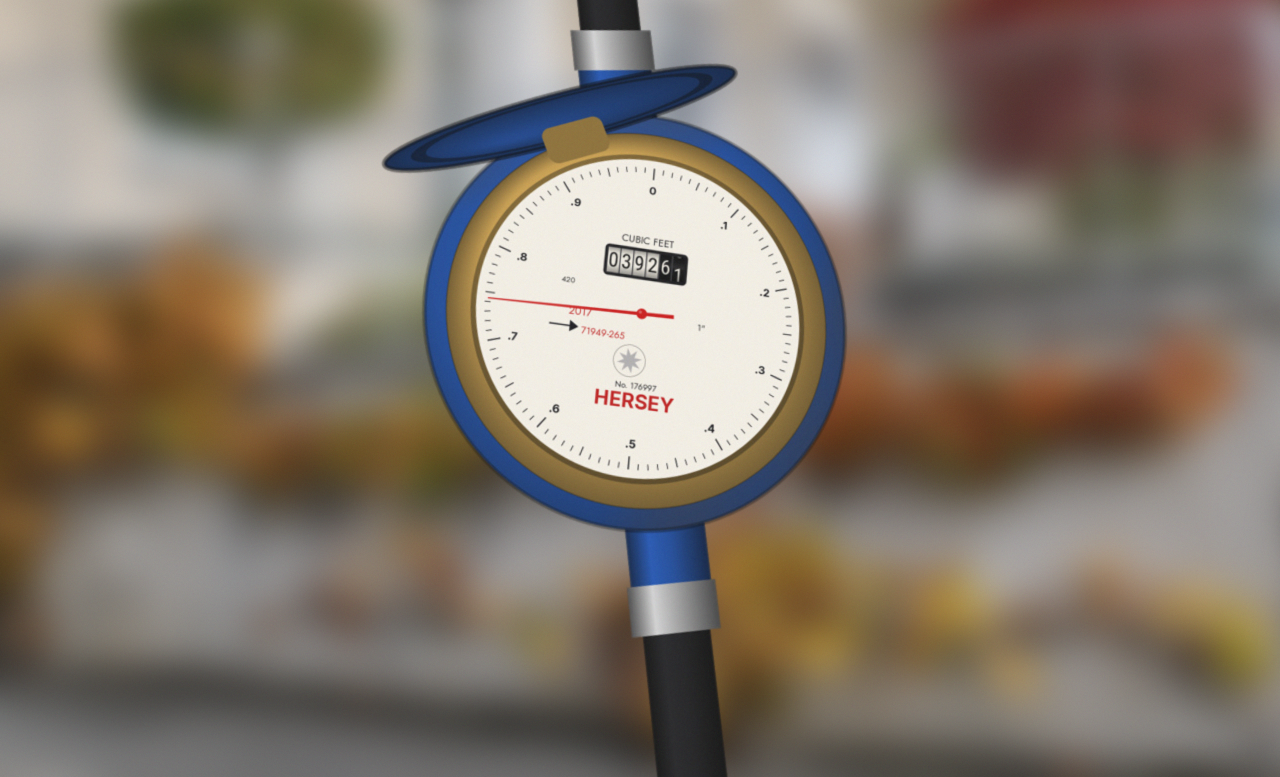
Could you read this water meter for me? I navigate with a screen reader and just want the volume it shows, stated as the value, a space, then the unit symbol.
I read 39260.74 ft³
